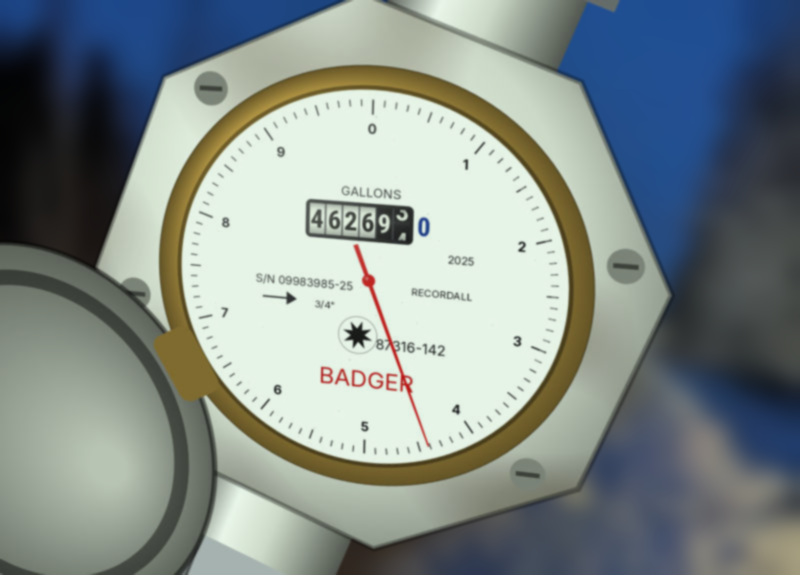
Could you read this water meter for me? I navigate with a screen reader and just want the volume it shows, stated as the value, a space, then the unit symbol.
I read 4626934.4 gal
